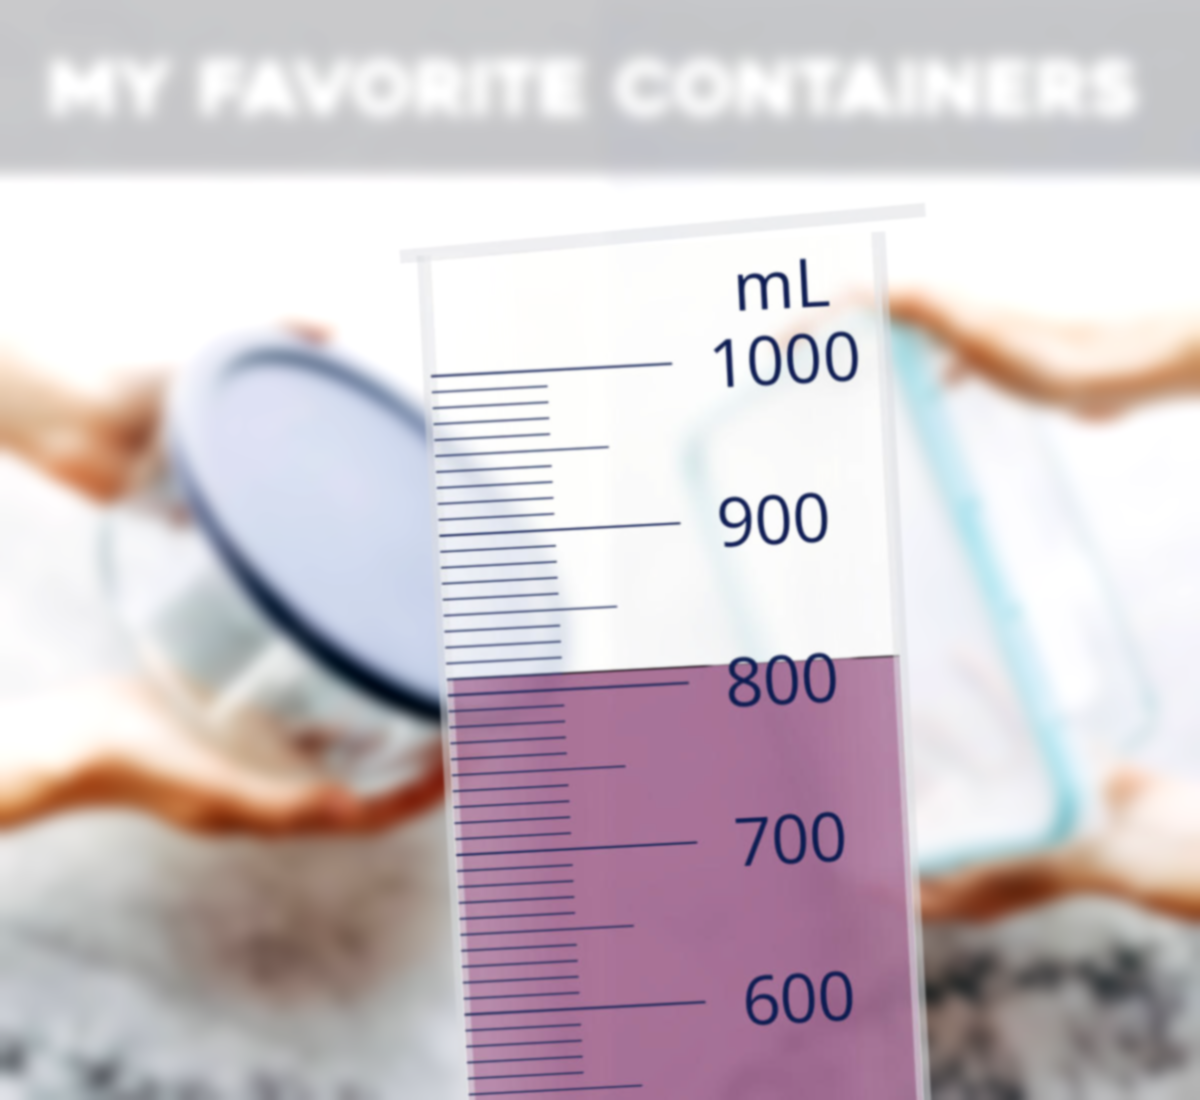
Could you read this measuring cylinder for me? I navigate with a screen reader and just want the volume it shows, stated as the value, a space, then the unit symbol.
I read 810 mL
